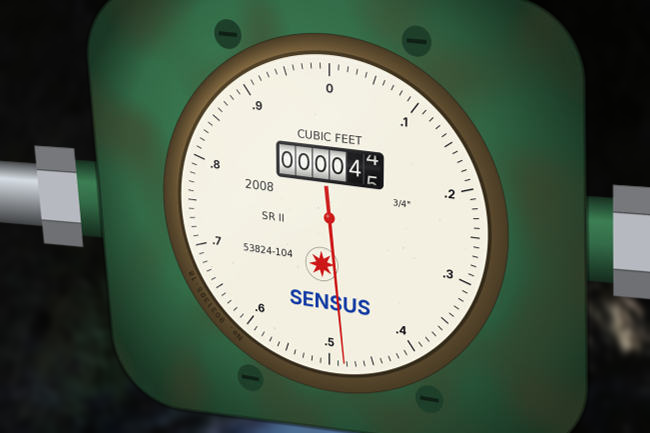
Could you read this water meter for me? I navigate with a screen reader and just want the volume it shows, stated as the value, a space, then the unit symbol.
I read 44.48 ft³
